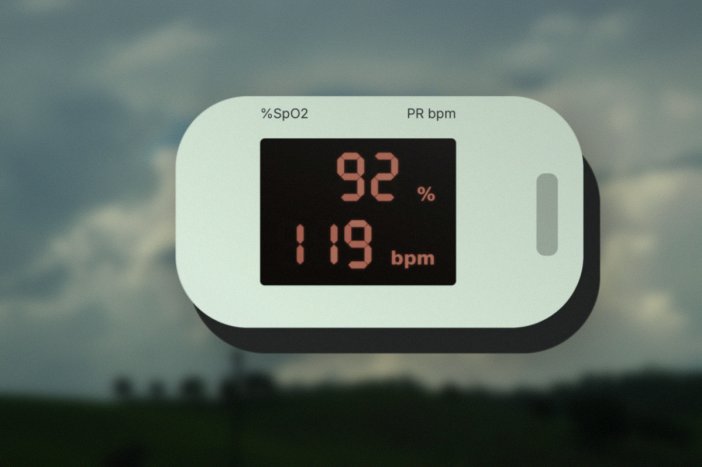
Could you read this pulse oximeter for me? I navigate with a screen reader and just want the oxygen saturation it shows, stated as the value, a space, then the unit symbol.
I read 92 %
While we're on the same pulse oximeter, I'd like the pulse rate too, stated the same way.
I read 119 bpm
